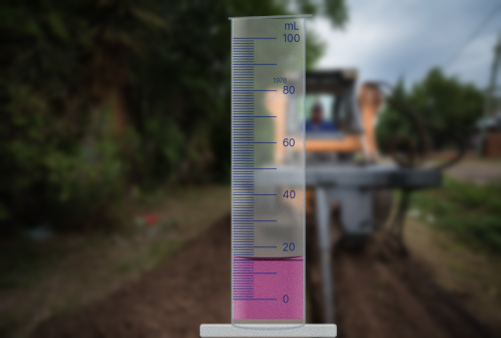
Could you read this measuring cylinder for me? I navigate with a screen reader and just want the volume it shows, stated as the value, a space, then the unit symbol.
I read 15 mL
